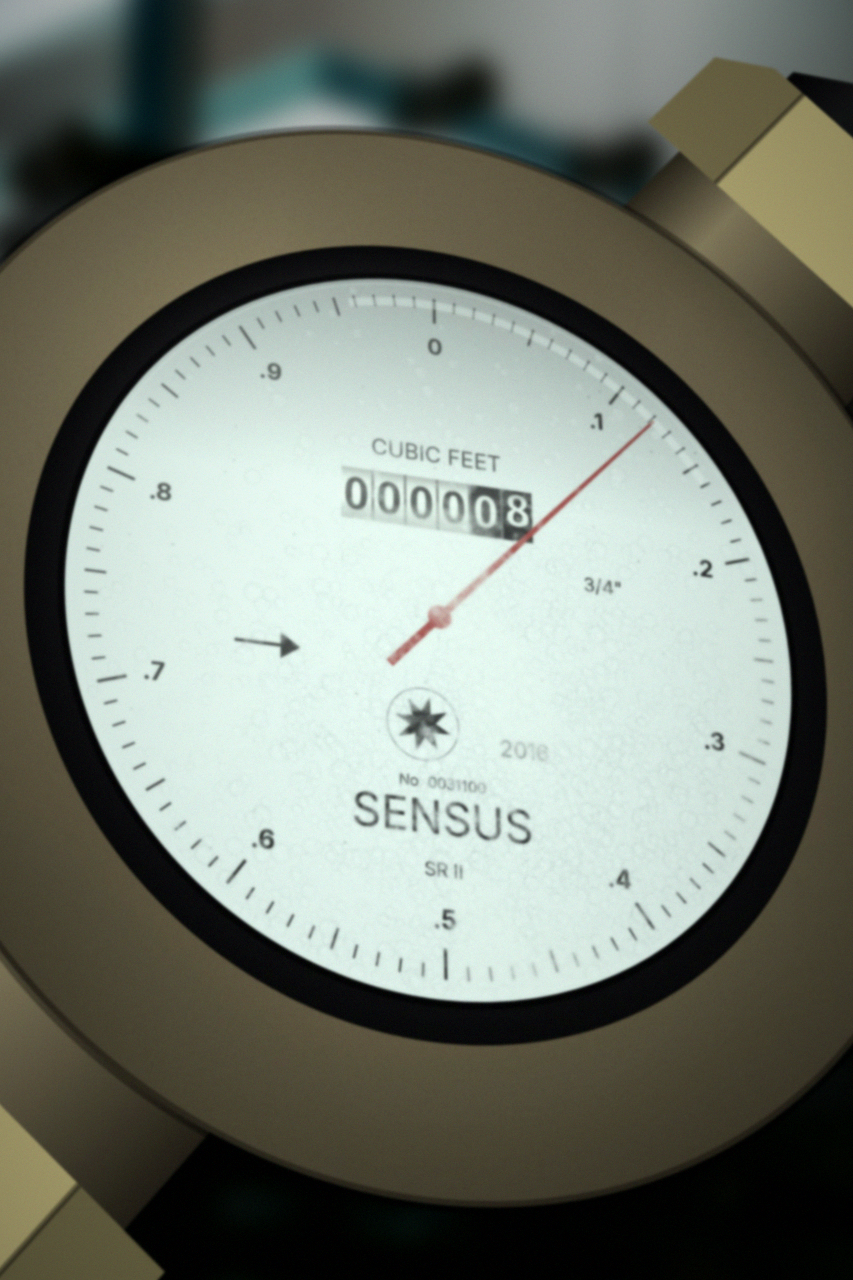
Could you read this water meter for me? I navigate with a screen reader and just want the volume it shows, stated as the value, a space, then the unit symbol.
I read 8.12 ft³
